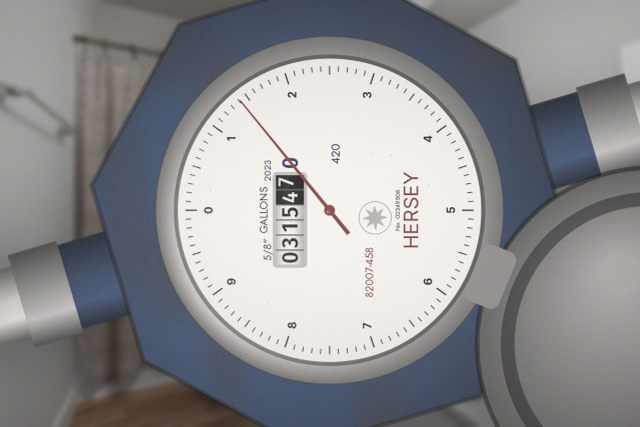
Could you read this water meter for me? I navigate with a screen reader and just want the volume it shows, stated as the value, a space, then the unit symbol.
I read 315471.4 gal
